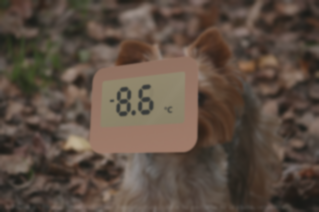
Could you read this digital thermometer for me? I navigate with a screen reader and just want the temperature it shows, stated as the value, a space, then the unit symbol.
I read -8.6 °C
